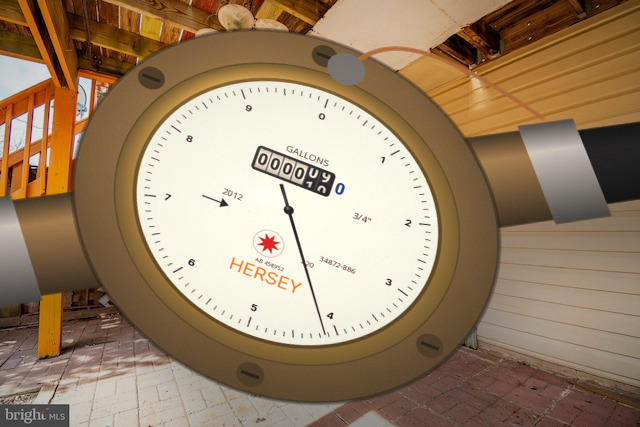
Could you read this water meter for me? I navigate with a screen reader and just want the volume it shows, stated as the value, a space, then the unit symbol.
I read 94.1 gal
